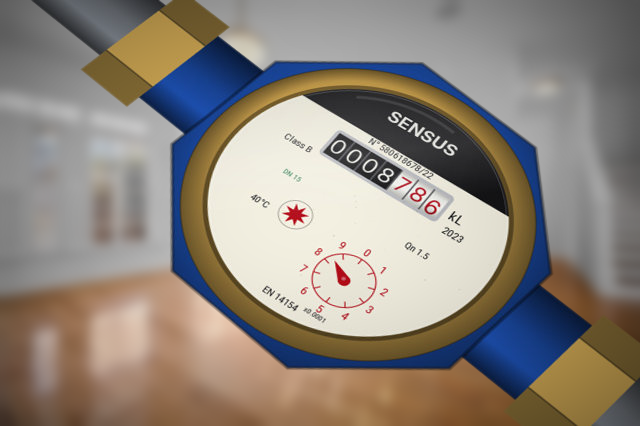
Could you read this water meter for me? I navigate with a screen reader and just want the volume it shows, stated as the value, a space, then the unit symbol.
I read 8.7858 kL
